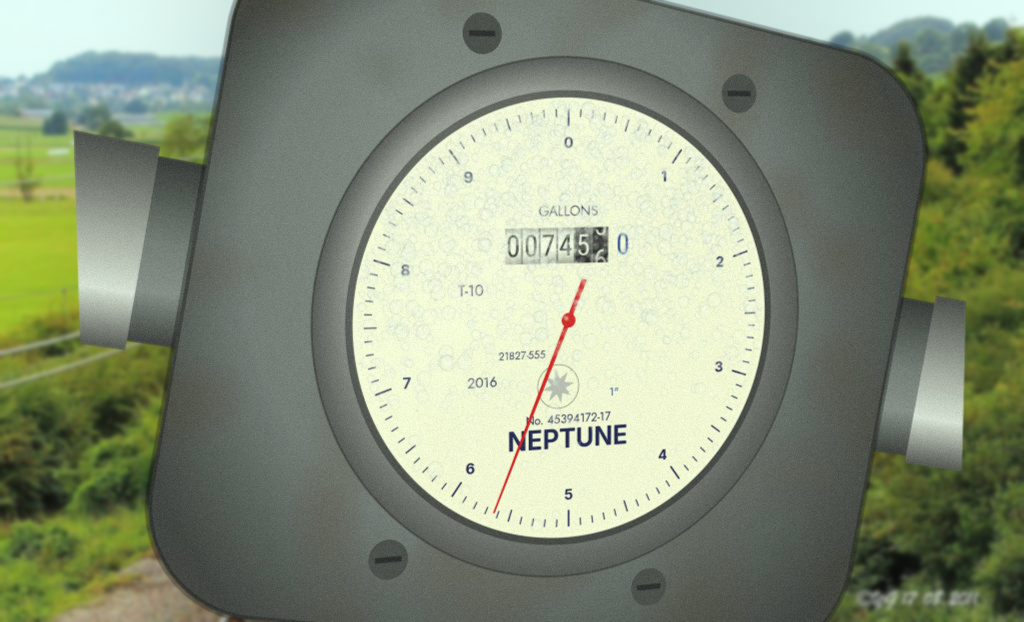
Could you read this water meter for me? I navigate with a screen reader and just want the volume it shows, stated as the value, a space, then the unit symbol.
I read 74555.6 gal
